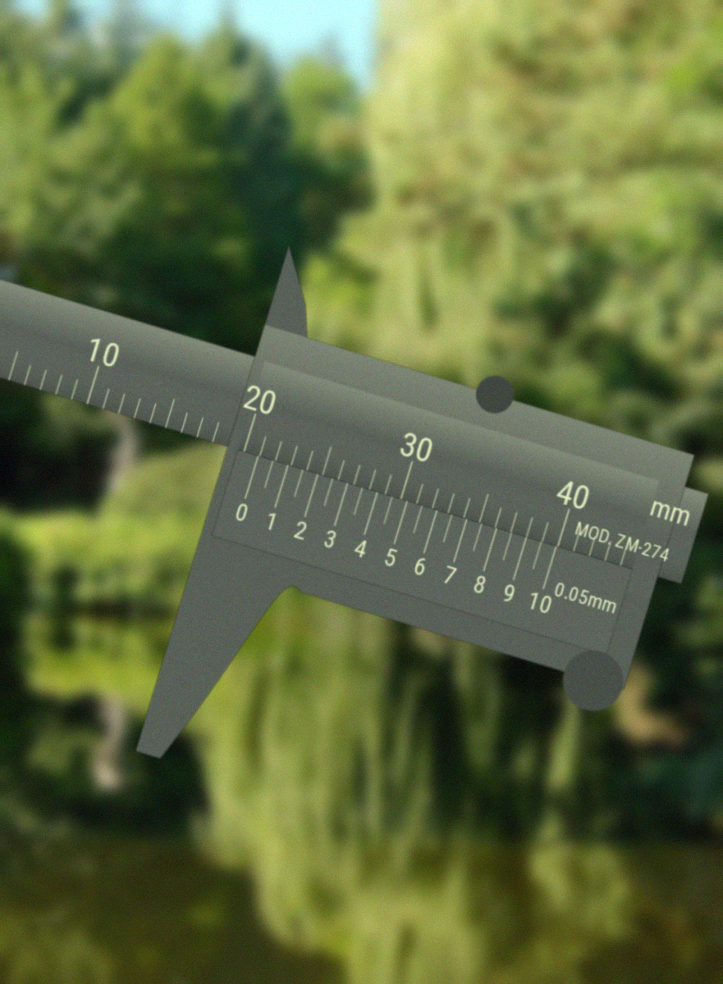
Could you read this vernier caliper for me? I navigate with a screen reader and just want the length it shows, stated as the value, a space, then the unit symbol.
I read 20.9 mm
